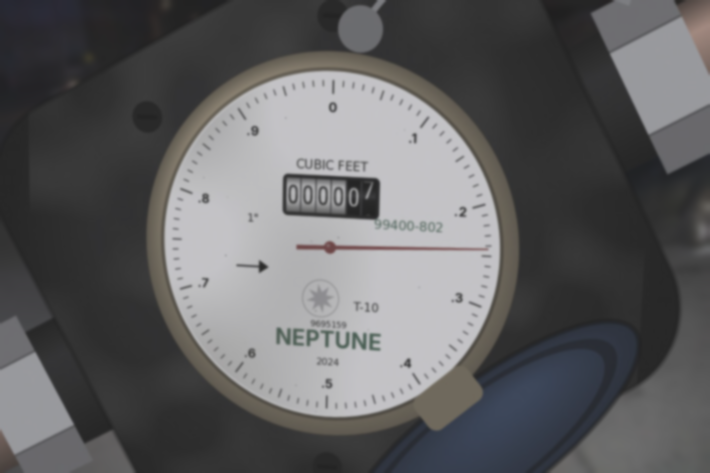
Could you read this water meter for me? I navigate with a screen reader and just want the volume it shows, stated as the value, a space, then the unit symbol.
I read 7.24 ft³
